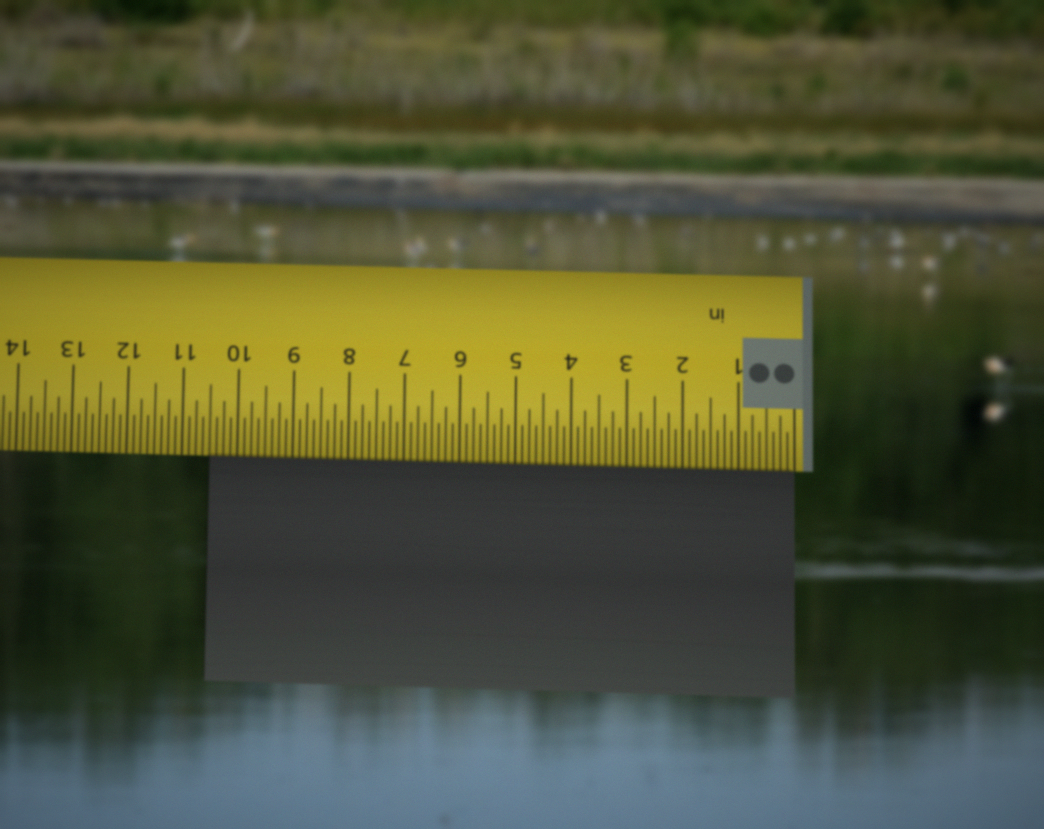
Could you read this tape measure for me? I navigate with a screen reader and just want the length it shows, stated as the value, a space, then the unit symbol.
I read 10.5 in
